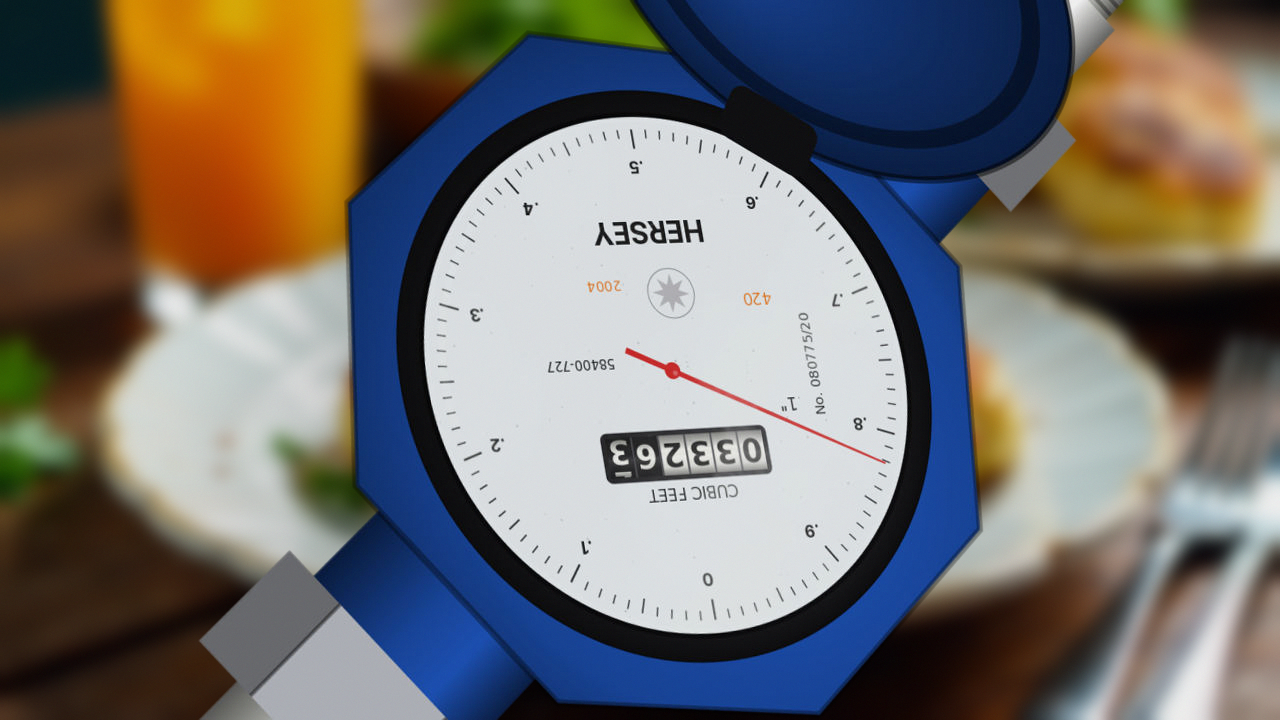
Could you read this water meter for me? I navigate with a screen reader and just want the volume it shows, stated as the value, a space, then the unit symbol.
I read 33262.82 ft³
